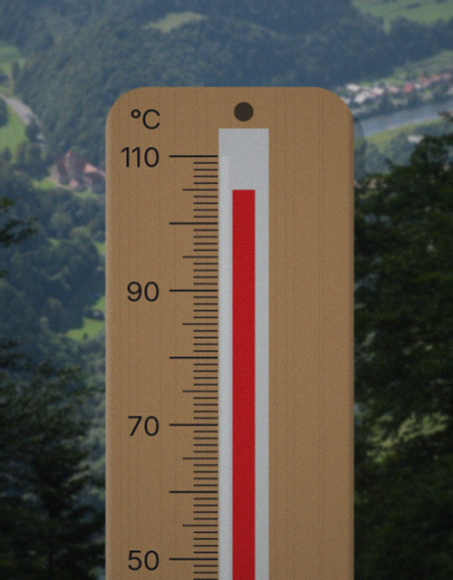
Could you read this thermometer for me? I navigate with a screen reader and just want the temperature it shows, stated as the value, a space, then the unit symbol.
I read 105 °C
